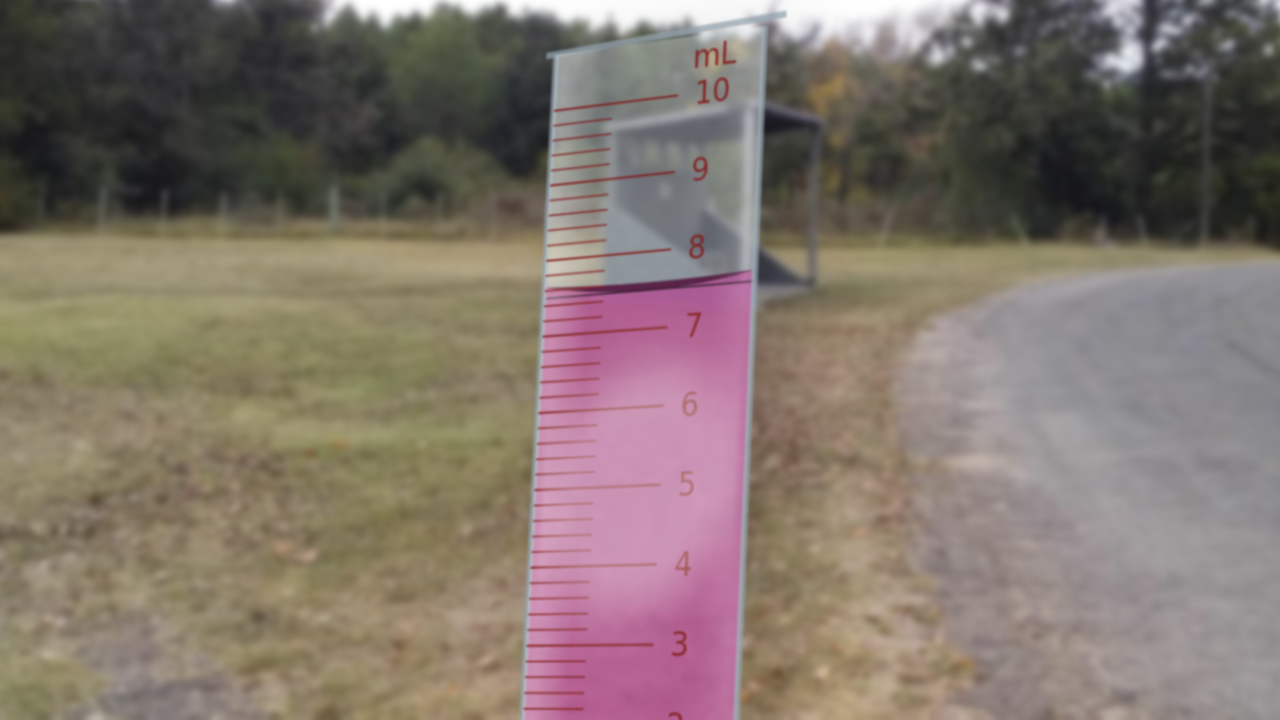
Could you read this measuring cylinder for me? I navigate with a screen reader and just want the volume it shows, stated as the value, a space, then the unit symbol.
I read 7.5 mL
